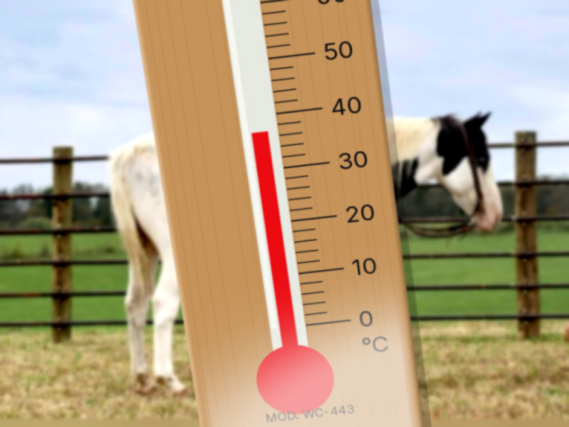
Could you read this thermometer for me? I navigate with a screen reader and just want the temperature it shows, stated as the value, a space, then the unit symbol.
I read 37 °C
